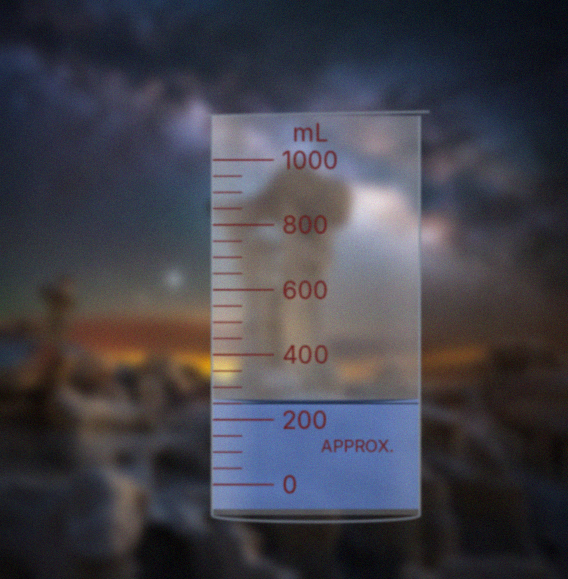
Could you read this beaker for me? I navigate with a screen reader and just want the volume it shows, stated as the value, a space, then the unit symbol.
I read 250 mL
